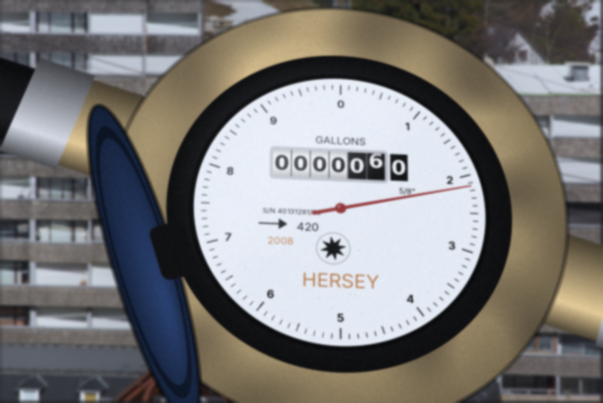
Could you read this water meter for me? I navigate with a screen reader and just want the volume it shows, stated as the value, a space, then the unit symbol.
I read 62.1 gal
